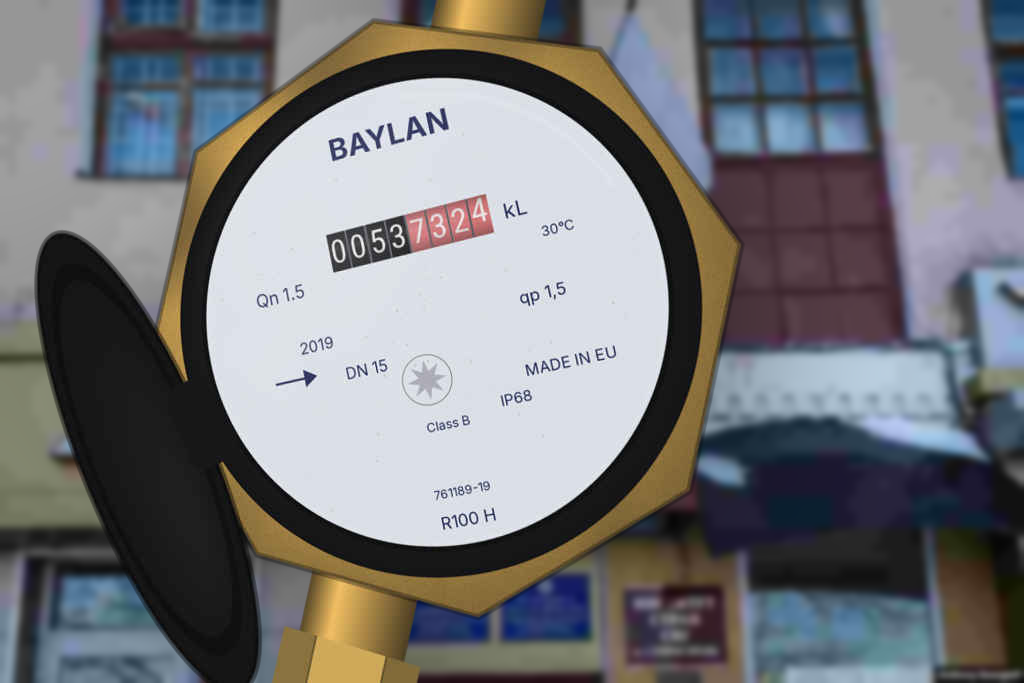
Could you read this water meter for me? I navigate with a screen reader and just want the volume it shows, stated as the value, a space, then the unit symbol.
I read 53.7324 kL
